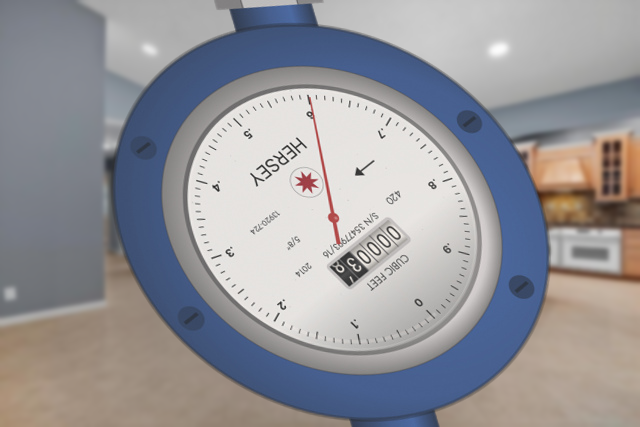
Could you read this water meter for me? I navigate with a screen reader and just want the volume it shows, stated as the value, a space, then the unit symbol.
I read 37.60 ft³
